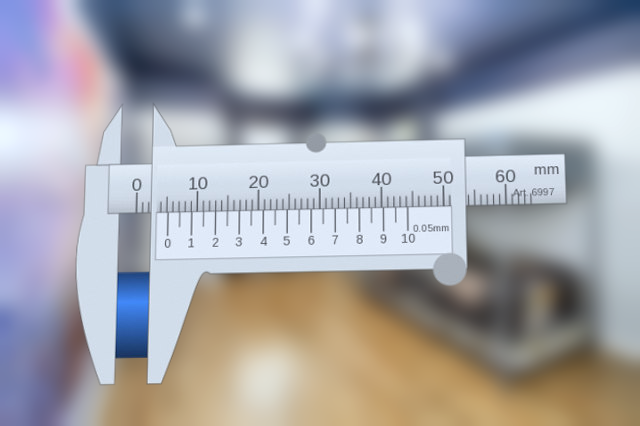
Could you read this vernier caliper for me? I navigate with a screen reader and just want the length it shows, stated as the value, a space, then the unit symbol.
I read 5.2 mm
